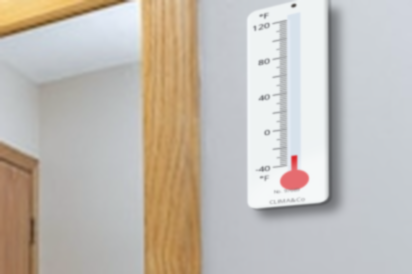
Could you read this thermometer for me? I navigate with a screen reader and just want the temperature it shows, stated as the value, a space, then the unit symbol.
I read -30 °F
